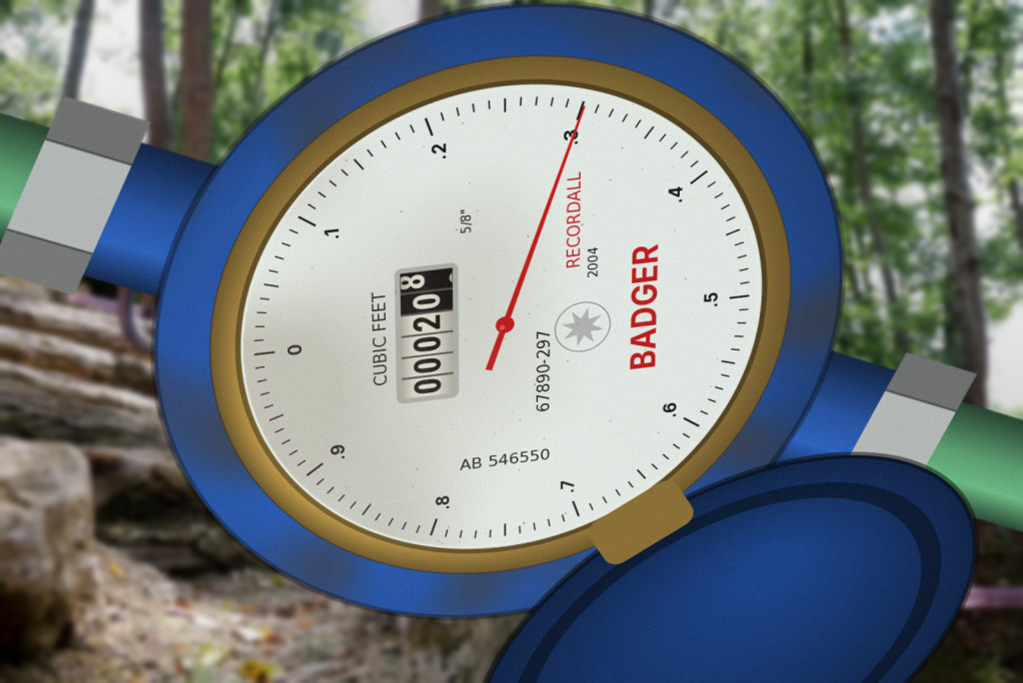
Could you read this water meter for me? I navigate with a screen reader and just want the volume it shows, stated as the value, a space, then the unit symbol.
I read 208.30 ft³
